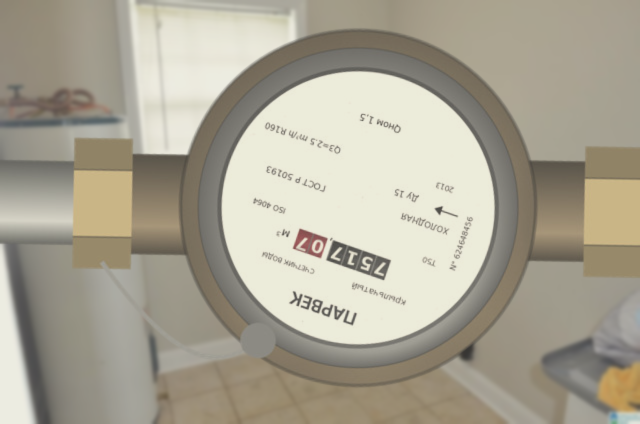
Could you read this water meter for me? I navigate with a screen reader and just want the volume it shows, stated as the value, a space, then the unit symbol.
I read 7517.07 m³
